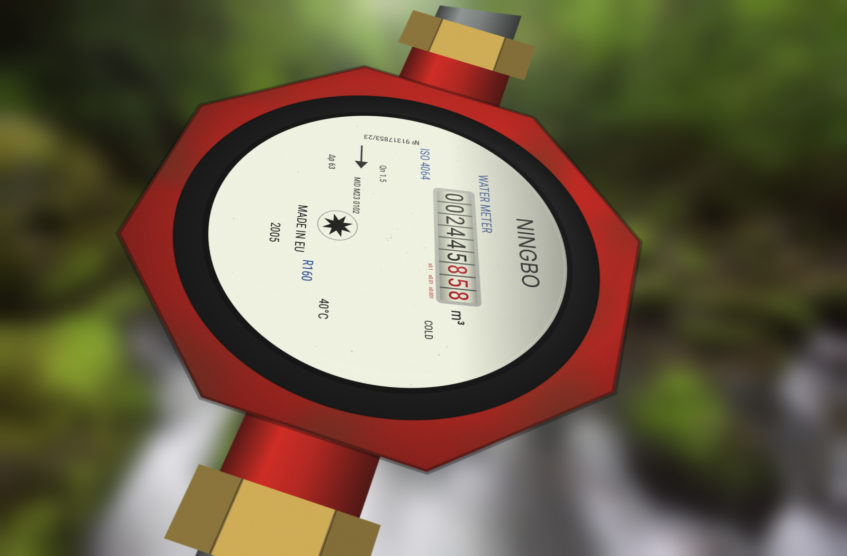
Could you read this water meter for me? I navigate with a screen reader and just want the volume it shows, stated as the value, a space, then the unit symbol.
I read 2445.858 m³
